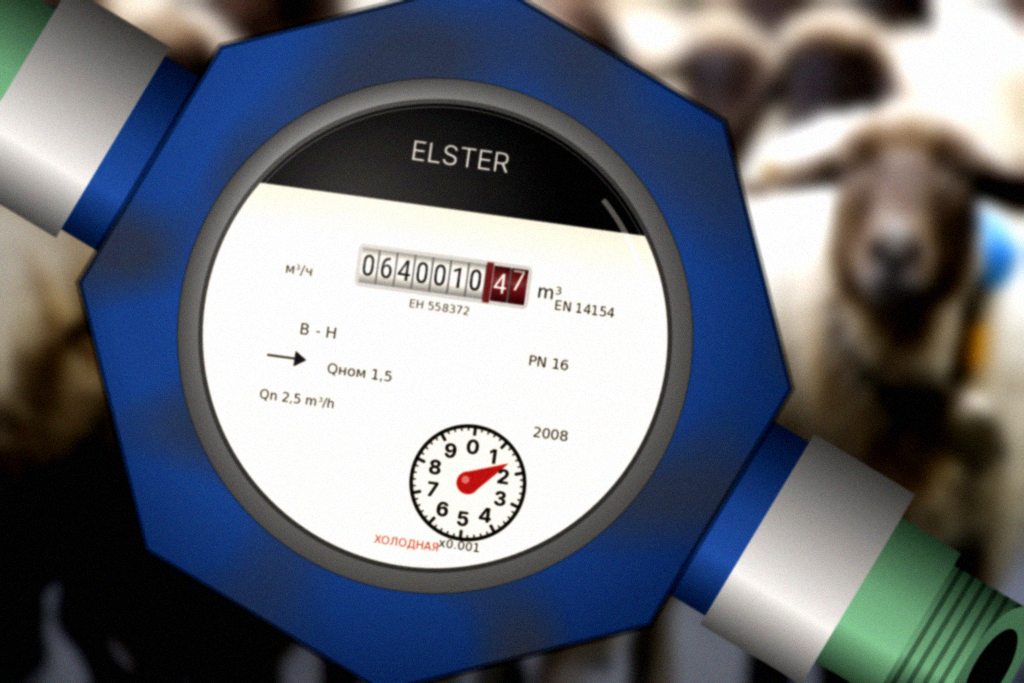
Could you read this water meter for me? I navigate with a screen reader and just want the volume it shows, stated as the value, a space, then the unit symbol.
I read 640010.471 m³
